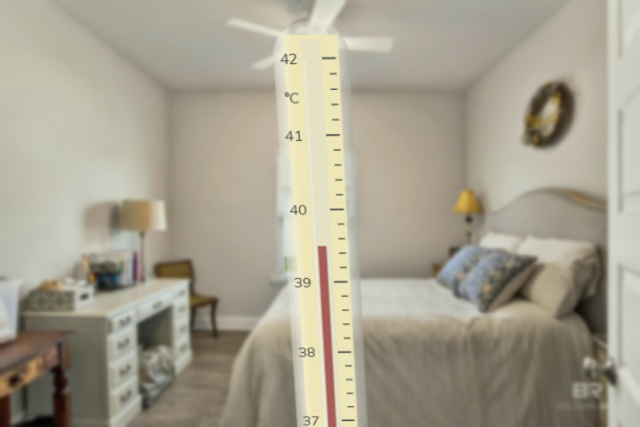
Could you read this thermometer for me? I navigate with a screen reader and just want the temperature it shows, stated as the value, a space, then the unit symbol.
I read 39.5 °C
